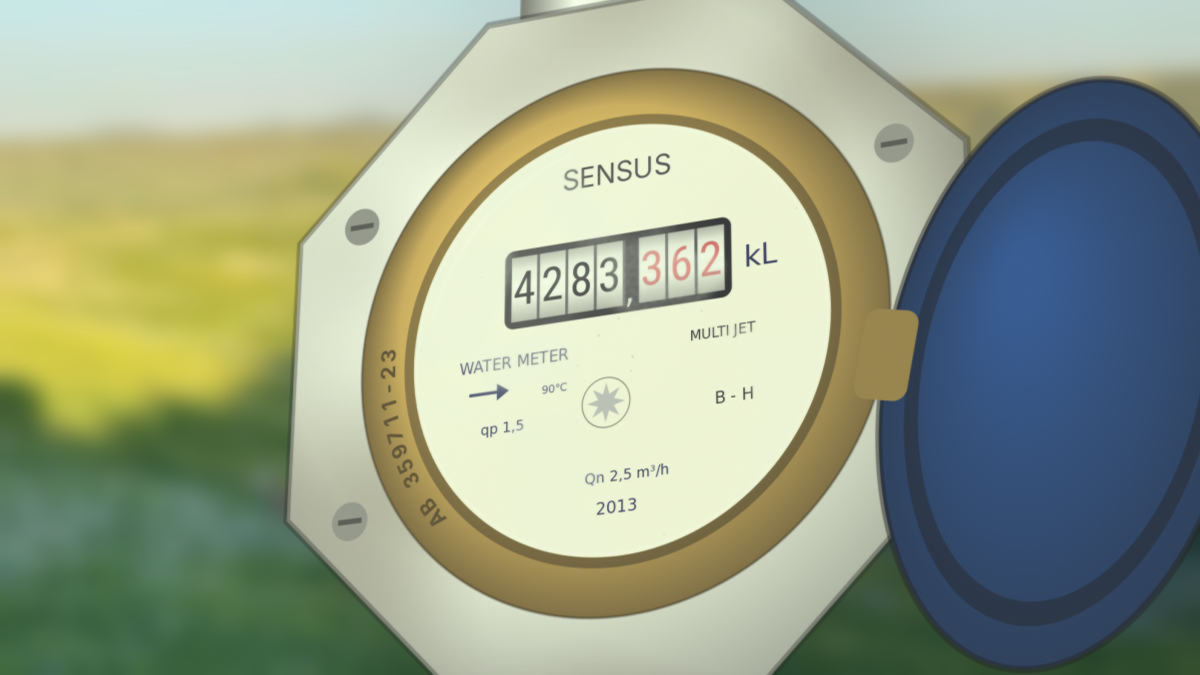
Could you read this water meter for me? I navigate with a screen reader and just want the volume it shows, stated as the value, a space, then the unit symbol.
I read 4283.362 kL
